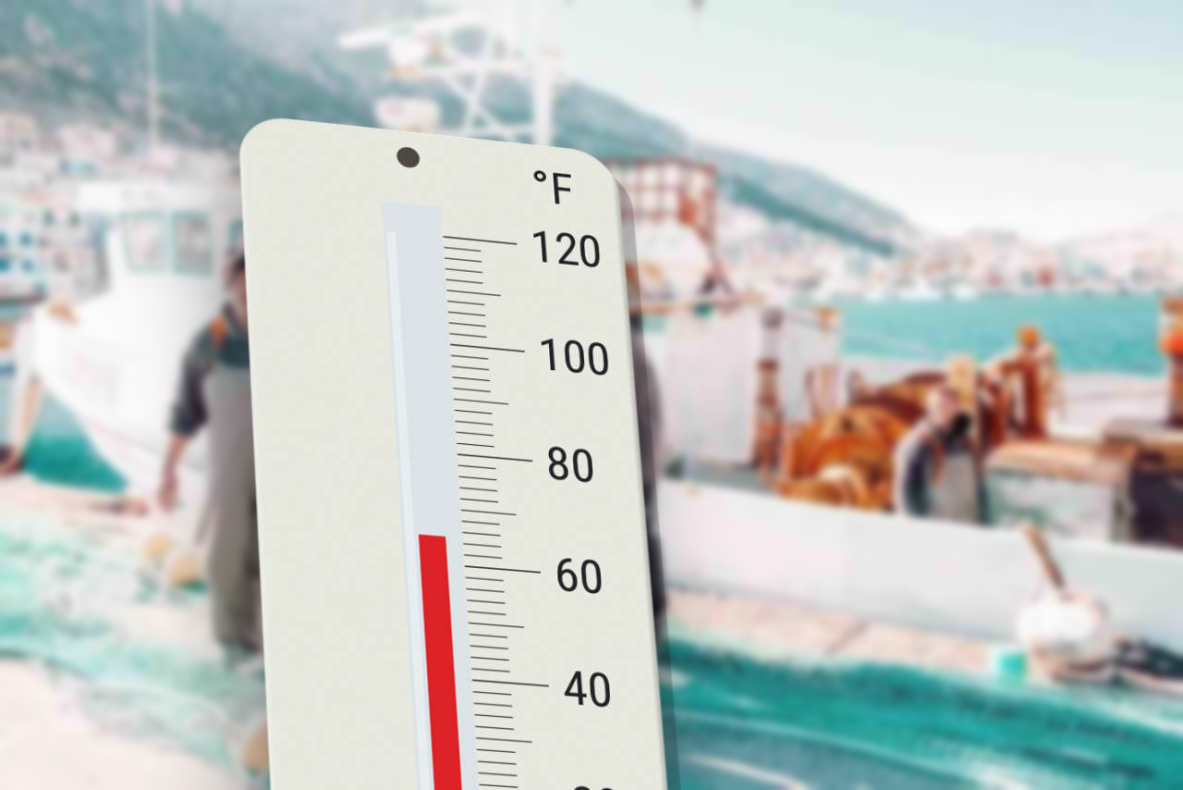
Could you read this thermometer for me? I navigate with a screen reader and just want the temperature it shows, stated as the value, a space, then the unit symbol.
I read 65 °F
